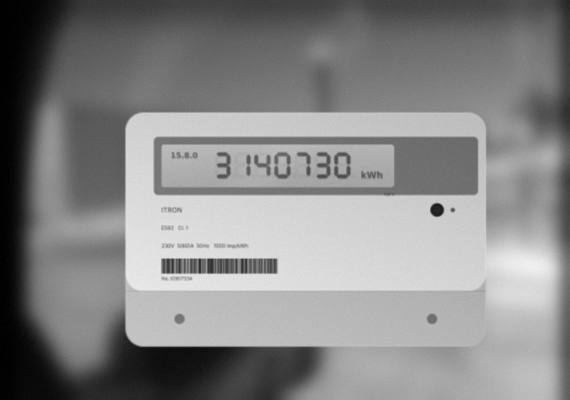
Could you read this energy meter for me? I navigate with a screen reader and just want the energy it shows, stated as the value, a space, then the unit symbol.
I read 3140730 kWh
